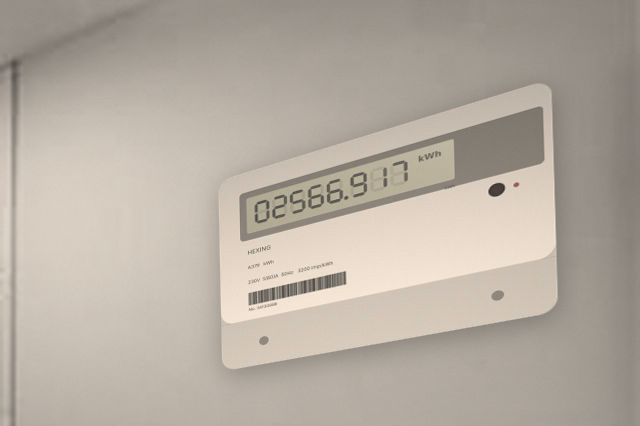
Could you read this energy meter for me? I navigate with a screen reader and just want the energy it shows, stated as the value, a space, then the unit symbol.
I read 2566.917 kWh
